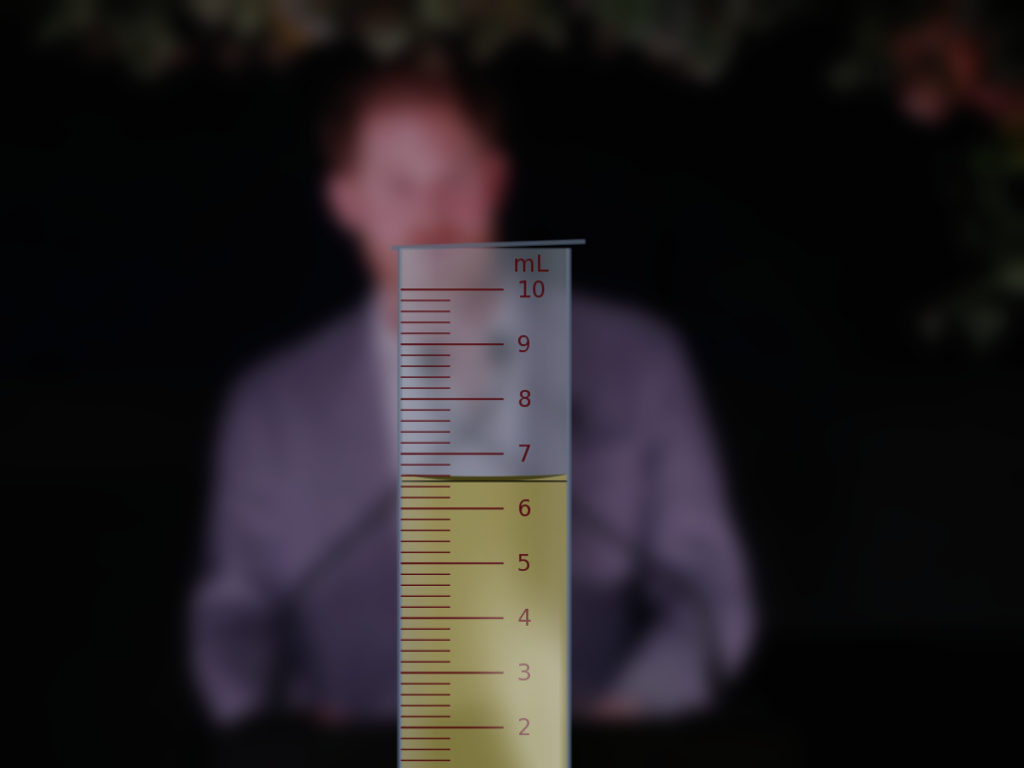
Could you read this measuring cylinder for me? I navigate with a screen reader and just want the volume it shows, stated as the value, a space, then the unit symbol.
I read 6.5 mL
